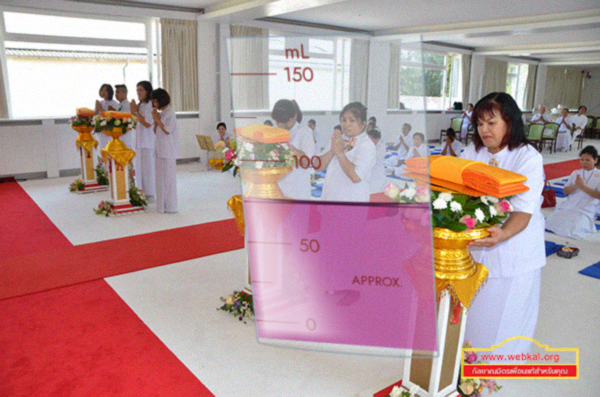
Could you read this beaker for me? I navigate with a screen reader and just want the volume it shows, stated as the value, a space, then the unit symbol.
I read 75 mL
